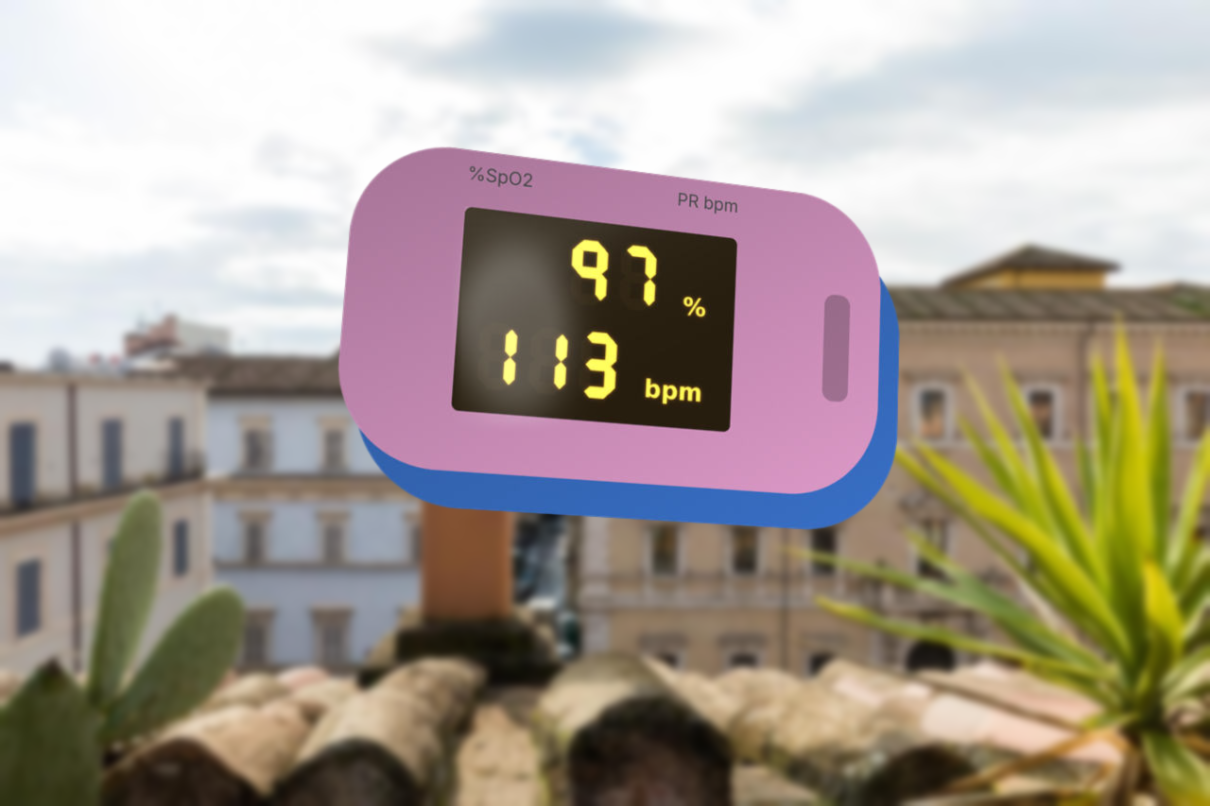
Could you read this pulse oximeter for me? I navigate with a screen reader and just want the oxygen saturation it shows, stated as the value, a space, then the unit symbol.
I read 97 %
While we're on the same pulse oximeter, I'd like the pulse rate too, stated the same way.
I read 113 bpm
